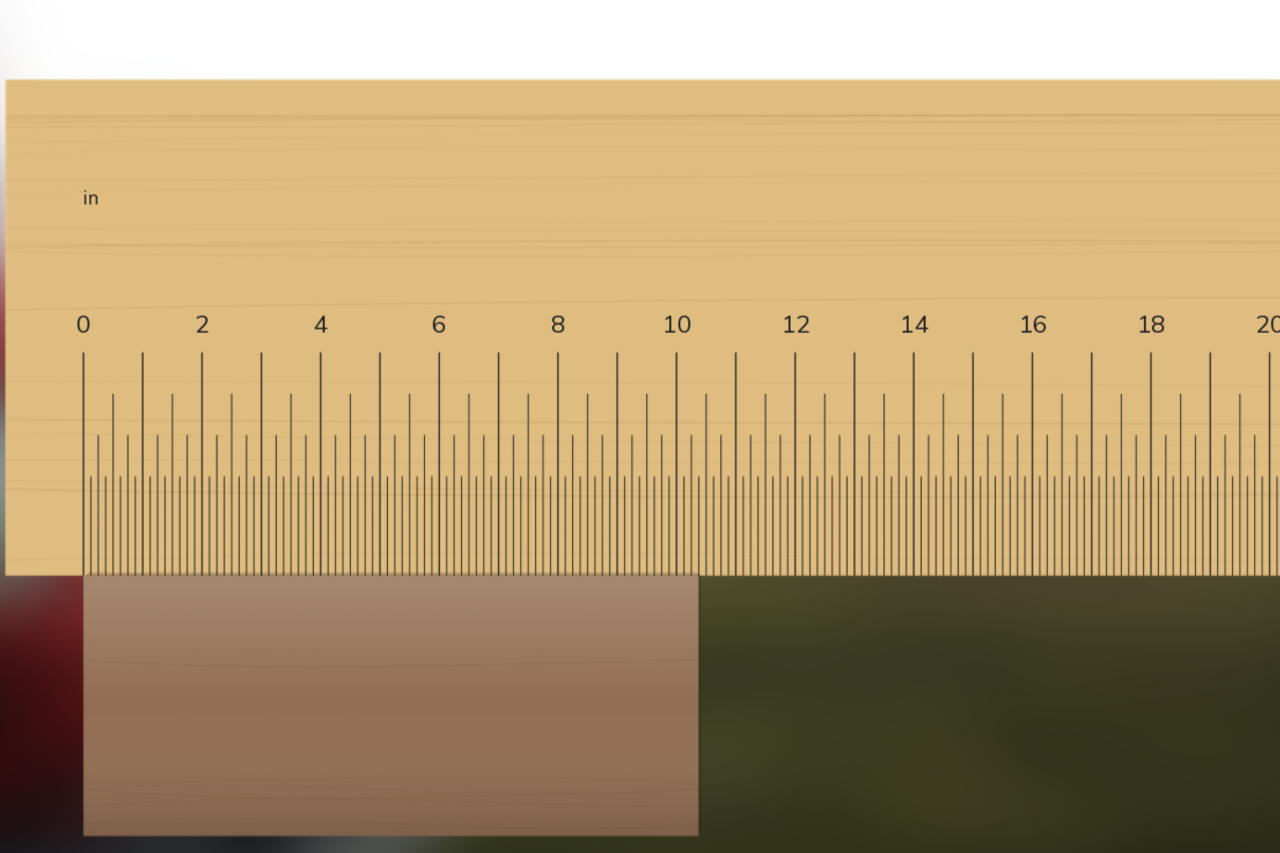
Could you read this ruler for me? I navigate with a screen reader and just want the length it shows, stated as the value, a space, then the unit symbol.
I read 10.375 in
